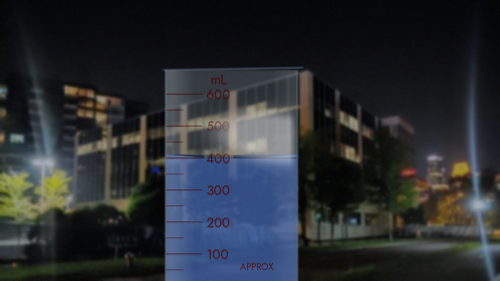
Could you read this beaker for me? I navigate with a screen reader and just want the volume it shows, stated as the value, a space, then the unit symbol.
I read 400 mL
